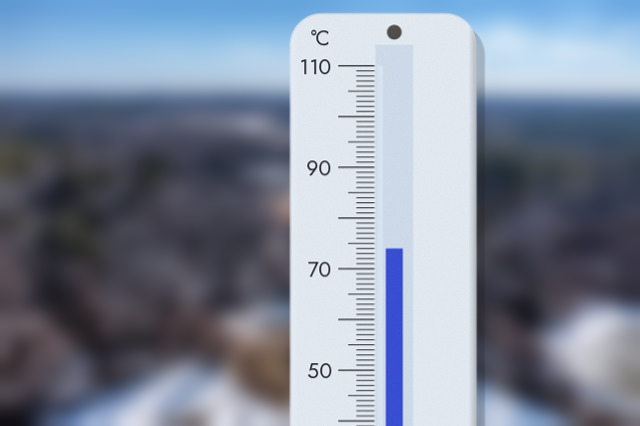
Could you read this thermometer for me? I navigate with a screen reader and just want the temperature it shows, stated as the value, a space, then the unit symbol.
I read 74 °C
